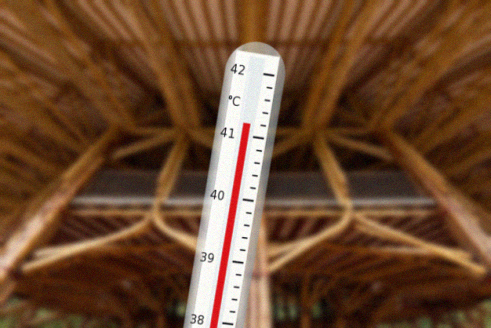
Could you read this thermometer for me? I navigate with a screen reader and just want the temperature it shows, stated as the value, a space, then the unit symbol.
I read 41.2 °C
